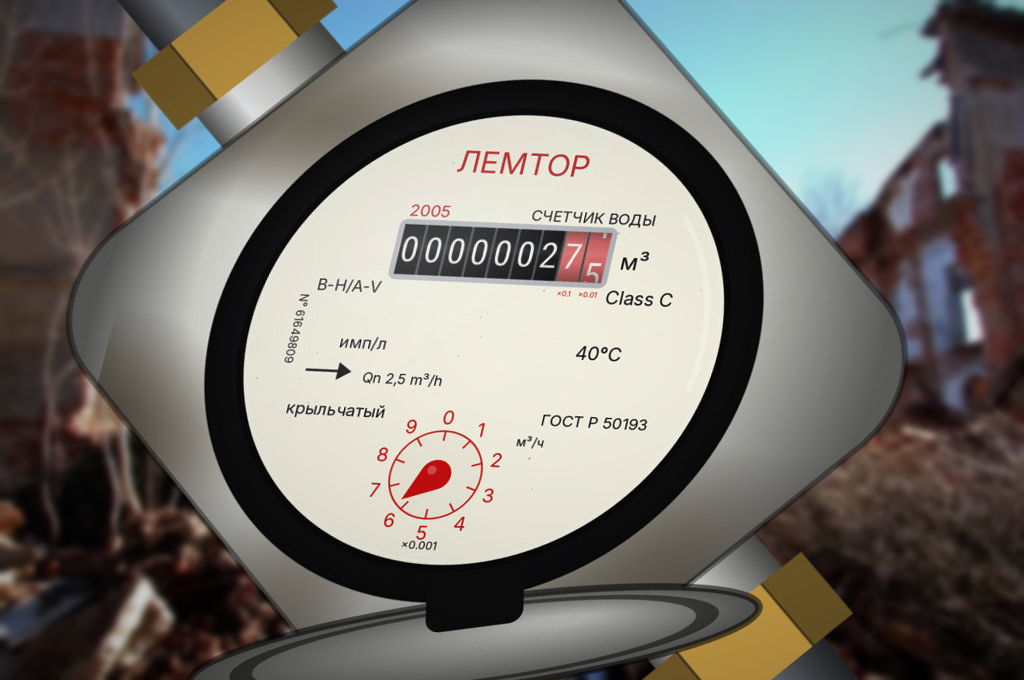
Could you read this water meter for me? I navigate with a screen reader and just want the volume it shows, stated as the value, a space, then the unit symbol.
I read 2.746 m³
